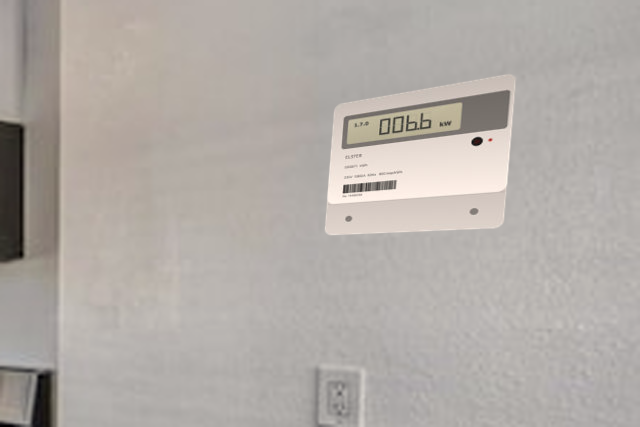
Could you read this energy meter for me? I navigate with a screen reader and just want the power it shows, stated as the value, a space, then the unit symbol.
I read 6.6 kW
